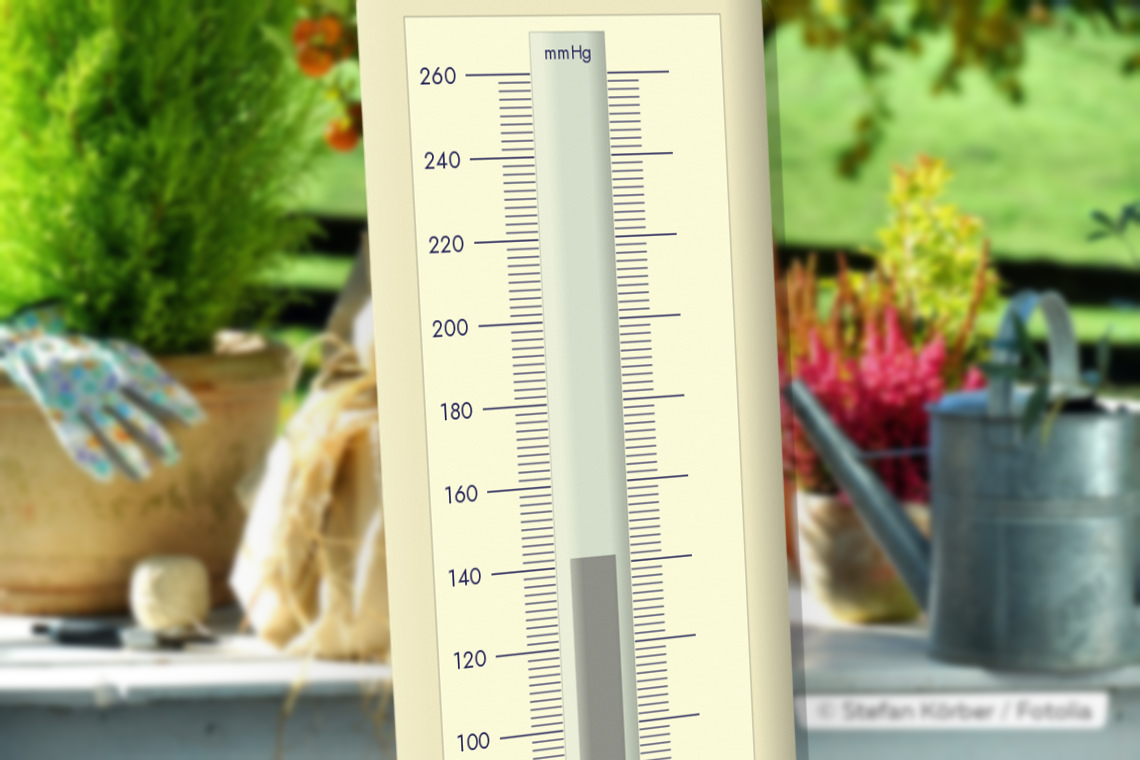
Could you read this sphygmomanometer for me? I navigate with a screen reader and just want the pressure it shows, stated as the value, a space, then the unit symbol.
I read 142 mmHg
